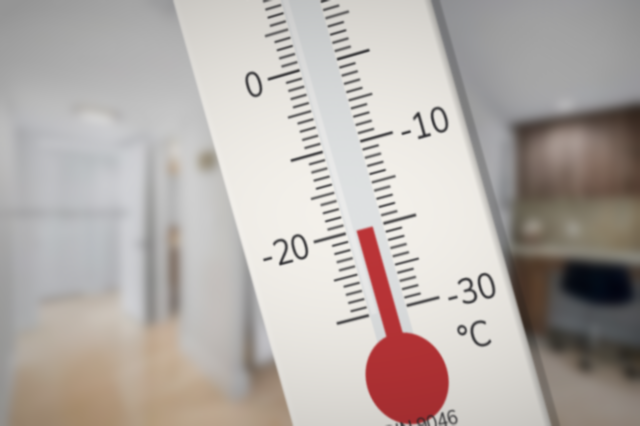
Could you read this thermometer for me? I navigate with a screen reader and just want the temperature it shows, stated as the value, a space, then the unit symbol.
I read -20 °C
